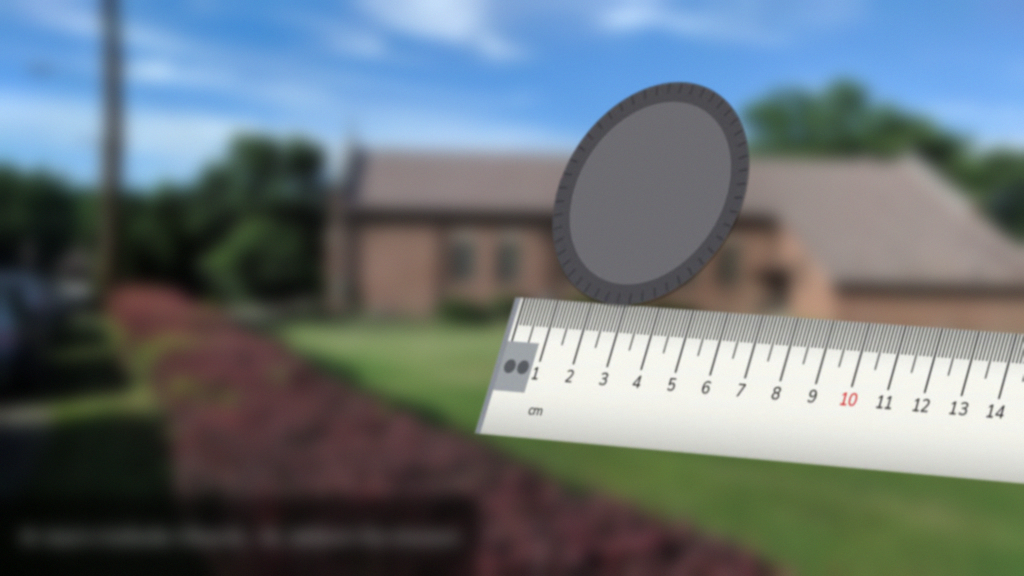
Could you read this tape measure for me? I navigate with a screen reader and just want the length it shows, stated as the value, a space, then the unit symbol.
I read 5.5 cm
